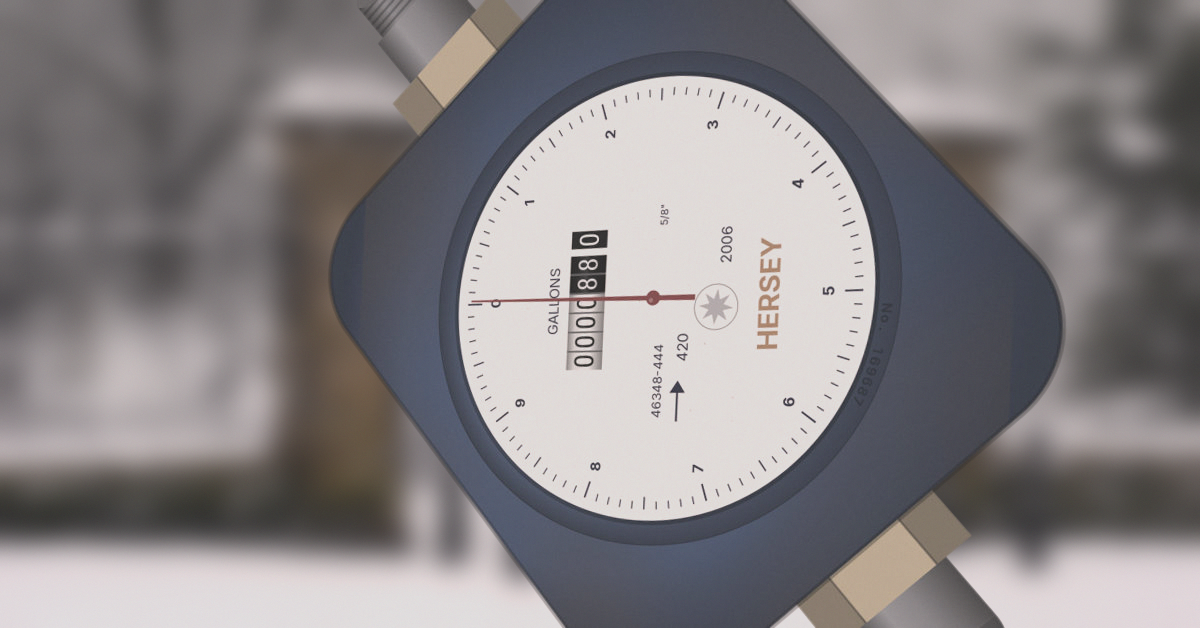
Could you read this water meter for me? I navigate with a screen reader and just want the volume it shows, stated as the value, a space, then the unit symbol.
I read 880.0 gal
